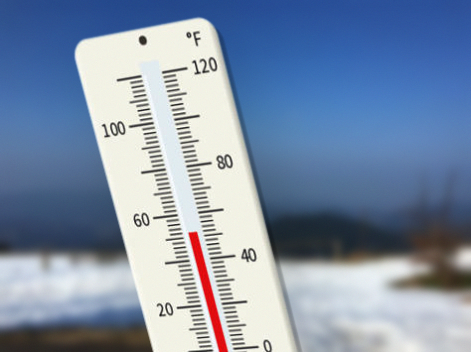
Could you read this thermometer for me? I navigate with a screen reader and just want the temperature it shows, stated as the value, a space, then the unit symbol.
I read 52 °F
